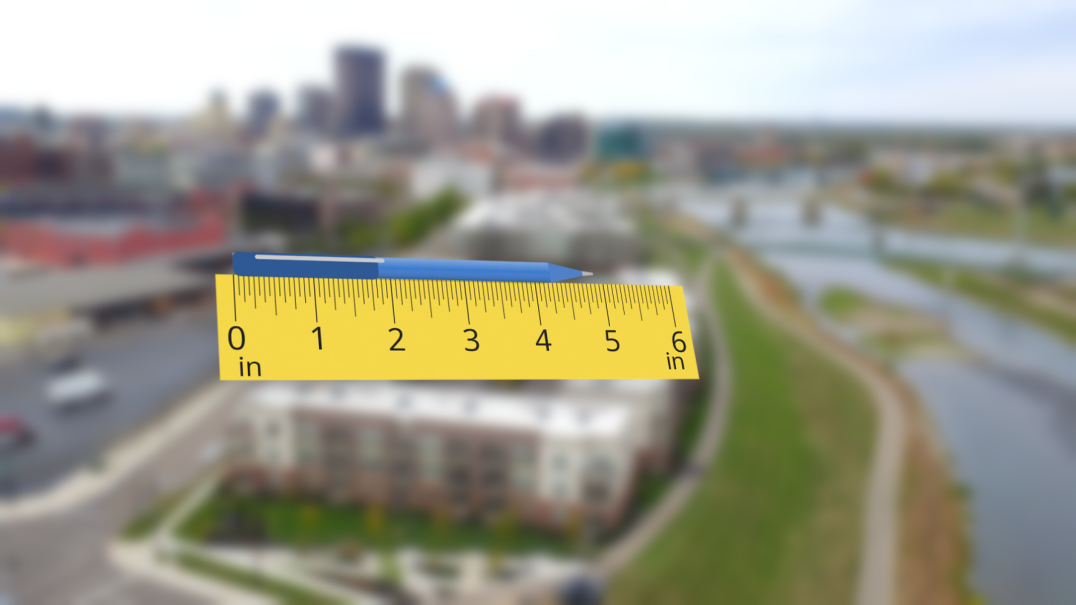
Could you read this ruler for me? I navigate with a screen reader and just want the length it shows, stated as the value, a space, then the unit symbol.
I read 4.875 in
